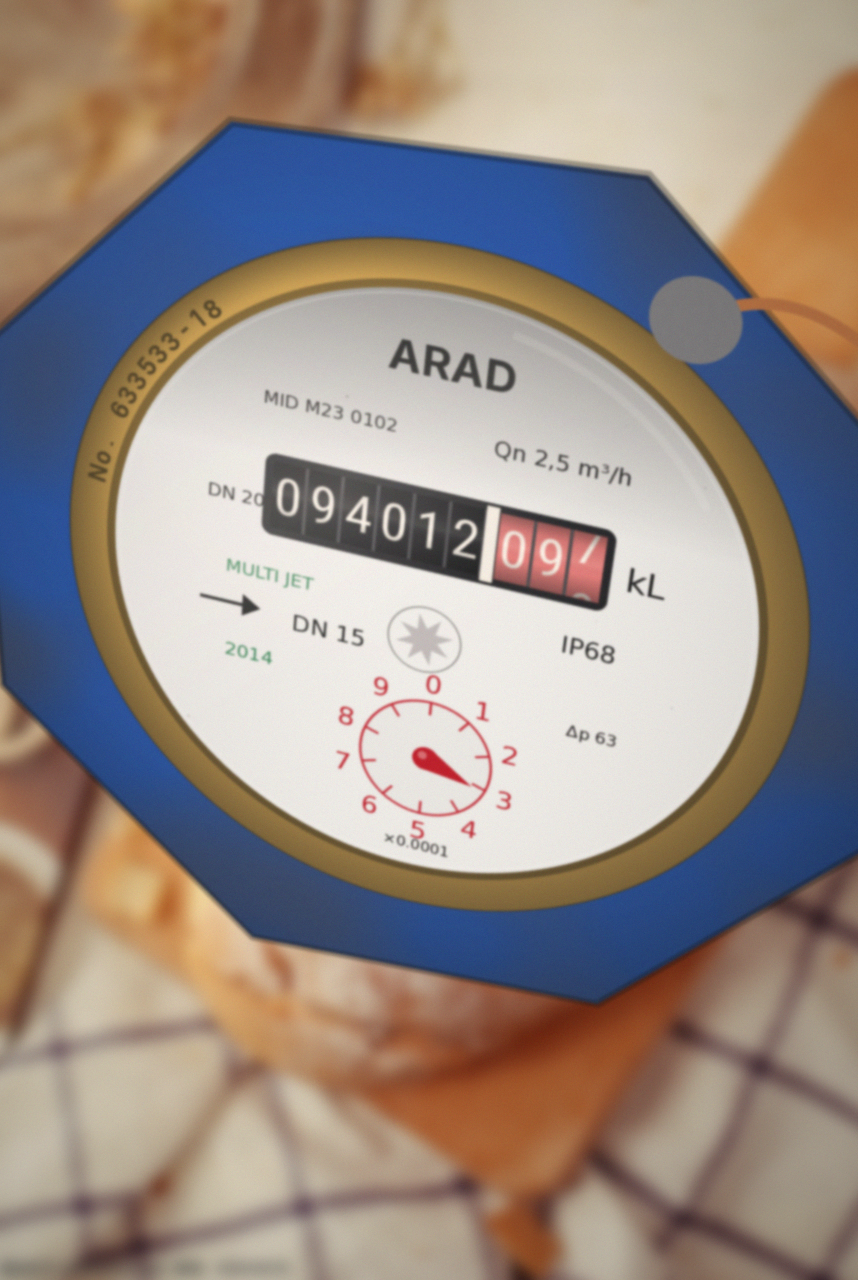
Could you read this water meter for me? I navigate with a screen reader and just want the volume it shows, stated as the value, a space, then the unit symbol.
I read 94012.0973 kL
